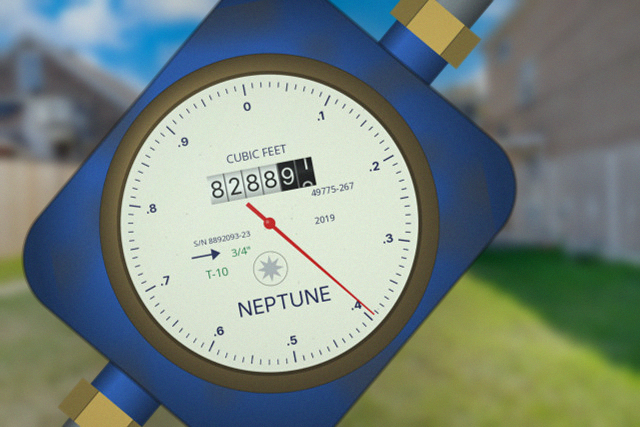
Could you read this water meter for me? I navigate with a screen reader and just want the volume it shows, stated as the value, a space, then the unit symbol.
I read 828891.39 ft³
